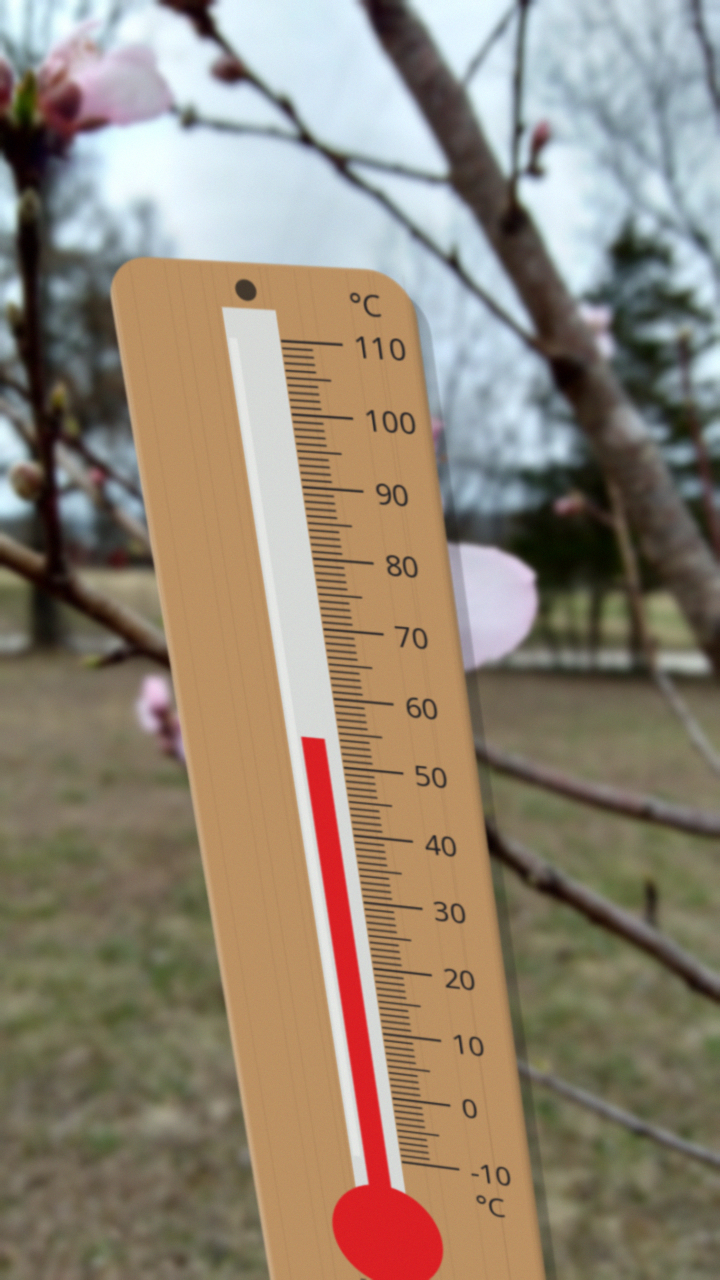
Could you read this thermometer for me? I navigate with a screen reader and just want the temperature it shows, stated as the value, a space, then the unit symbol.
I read 54 °C
